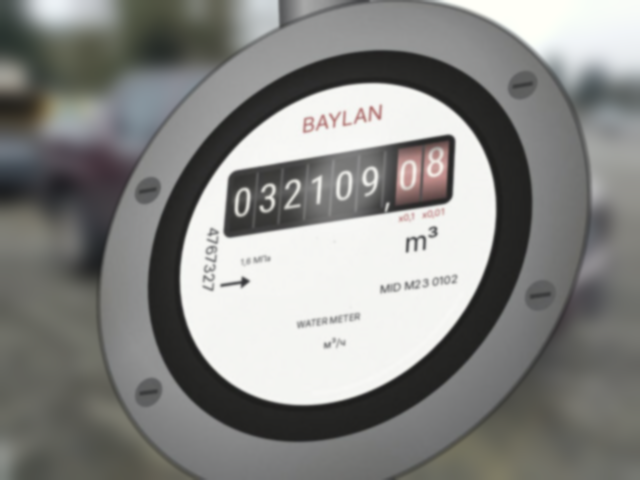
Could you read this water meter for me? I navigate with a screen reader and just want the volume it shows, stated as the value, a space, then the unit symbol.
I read 32109.08 m³
